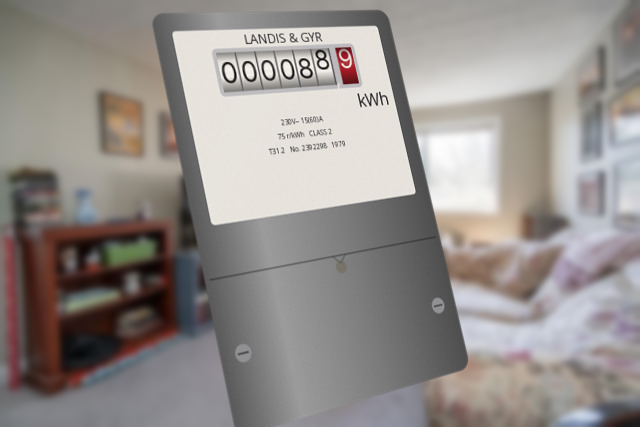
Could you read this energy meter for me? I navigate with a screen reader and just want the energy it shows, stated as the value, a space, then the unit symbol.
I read 88.9 kWh
